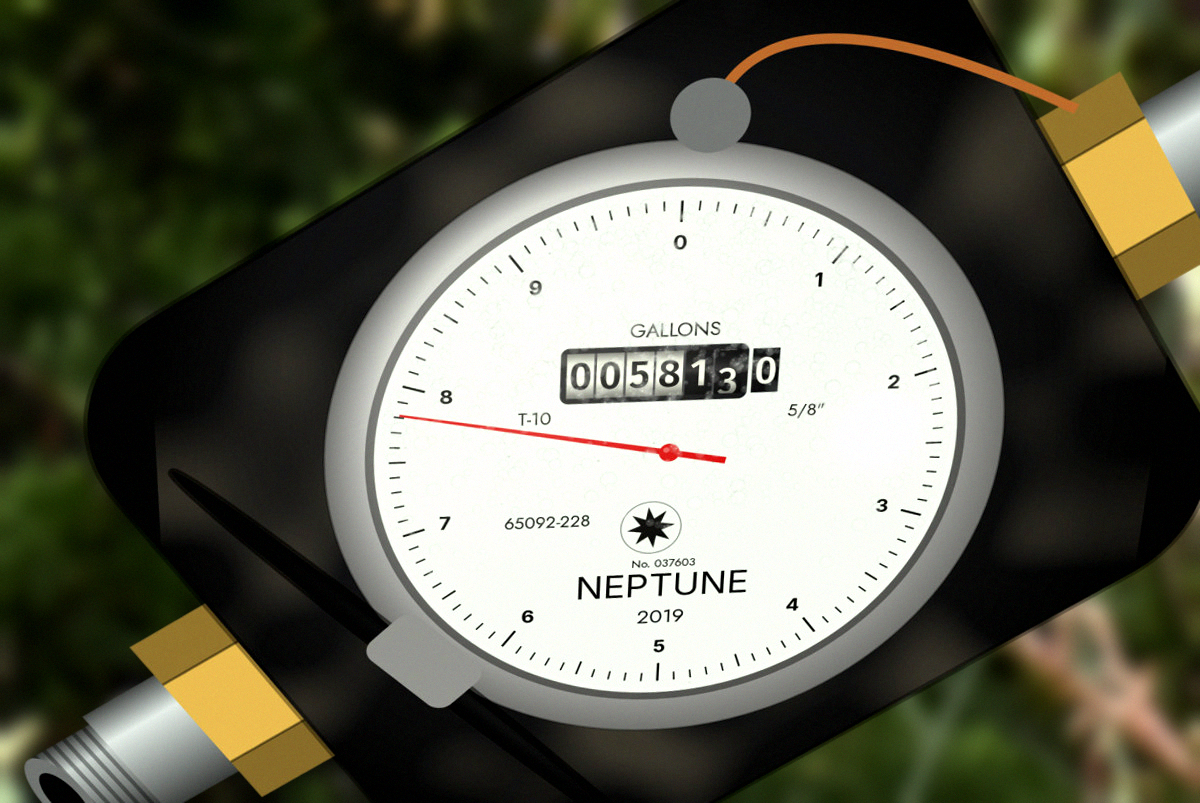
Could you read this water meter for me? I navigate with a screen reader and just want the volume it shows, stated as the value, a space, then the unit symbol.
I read 58127.8 gal
